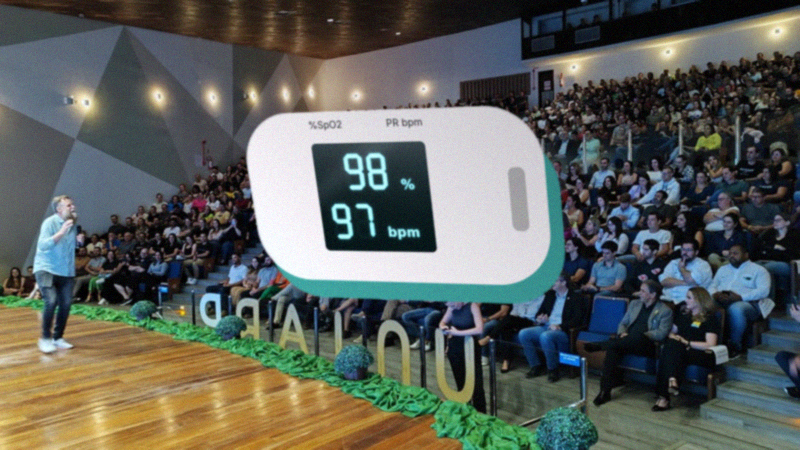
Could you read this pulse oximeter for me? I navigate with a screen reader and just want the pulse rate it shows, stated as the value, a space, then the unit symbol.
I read 97 bpm
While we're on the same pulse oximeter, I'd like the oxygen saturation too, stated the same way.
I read 98 %
